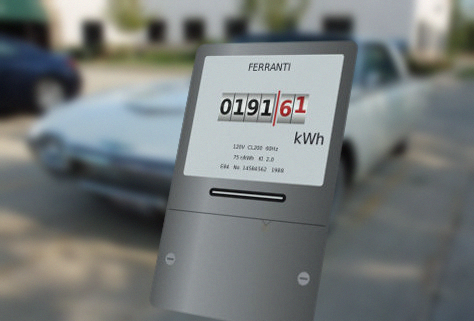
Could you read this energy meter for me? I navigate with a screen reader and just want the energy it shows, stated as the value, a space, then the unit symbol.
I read 191.61 kWh
